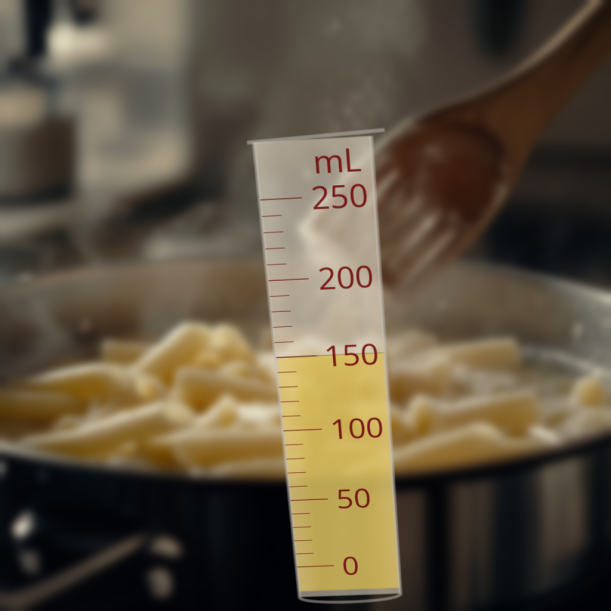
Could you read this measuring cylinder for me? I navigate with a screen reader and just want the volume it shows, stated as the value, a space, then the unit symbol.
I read 150 mL
